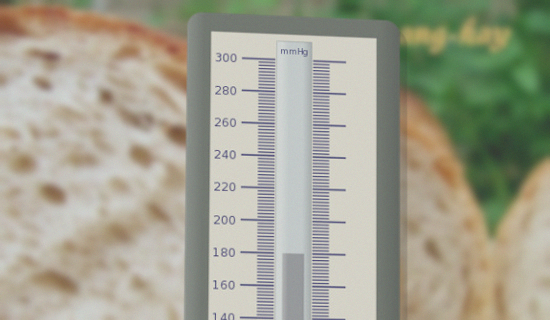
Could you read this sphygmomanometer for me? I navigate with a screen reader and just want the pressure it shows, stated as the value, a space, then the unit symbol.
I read 180 mmHg
